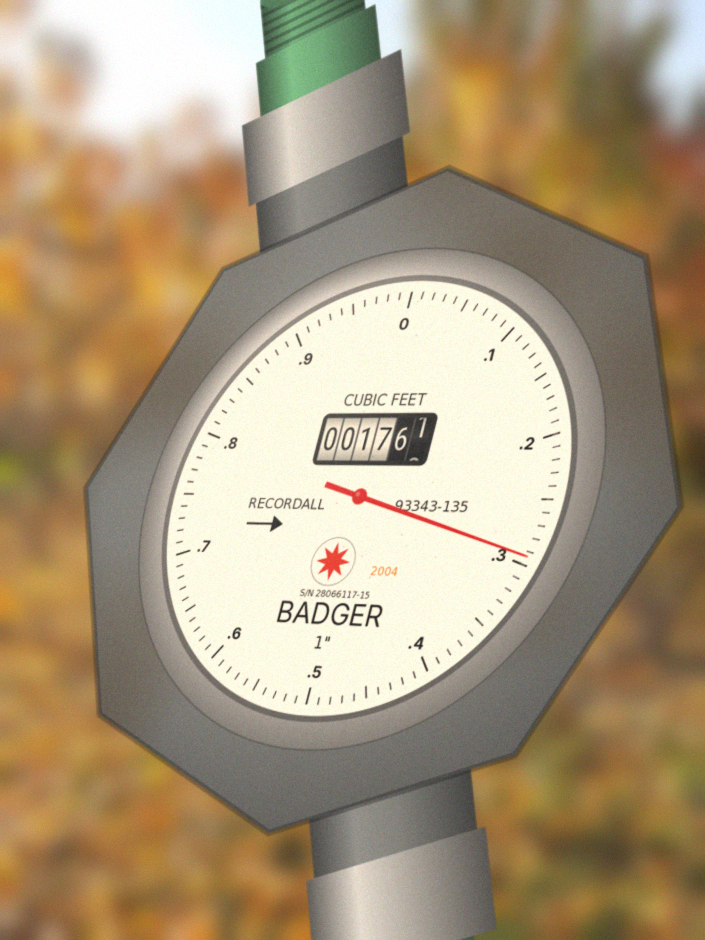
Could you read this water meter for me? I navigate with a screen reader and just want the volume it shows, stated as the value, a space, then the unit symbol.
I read 1761.29 ft³
